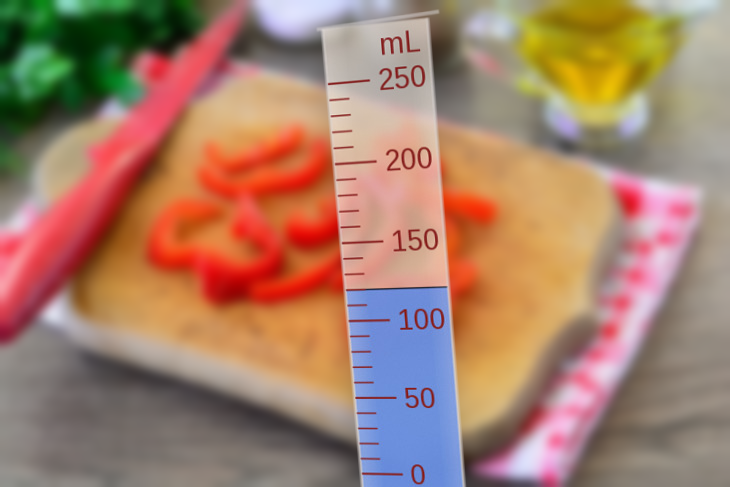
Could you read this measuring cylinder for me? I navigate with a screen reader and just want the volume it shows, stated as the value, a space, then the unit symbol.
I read 120 mL
